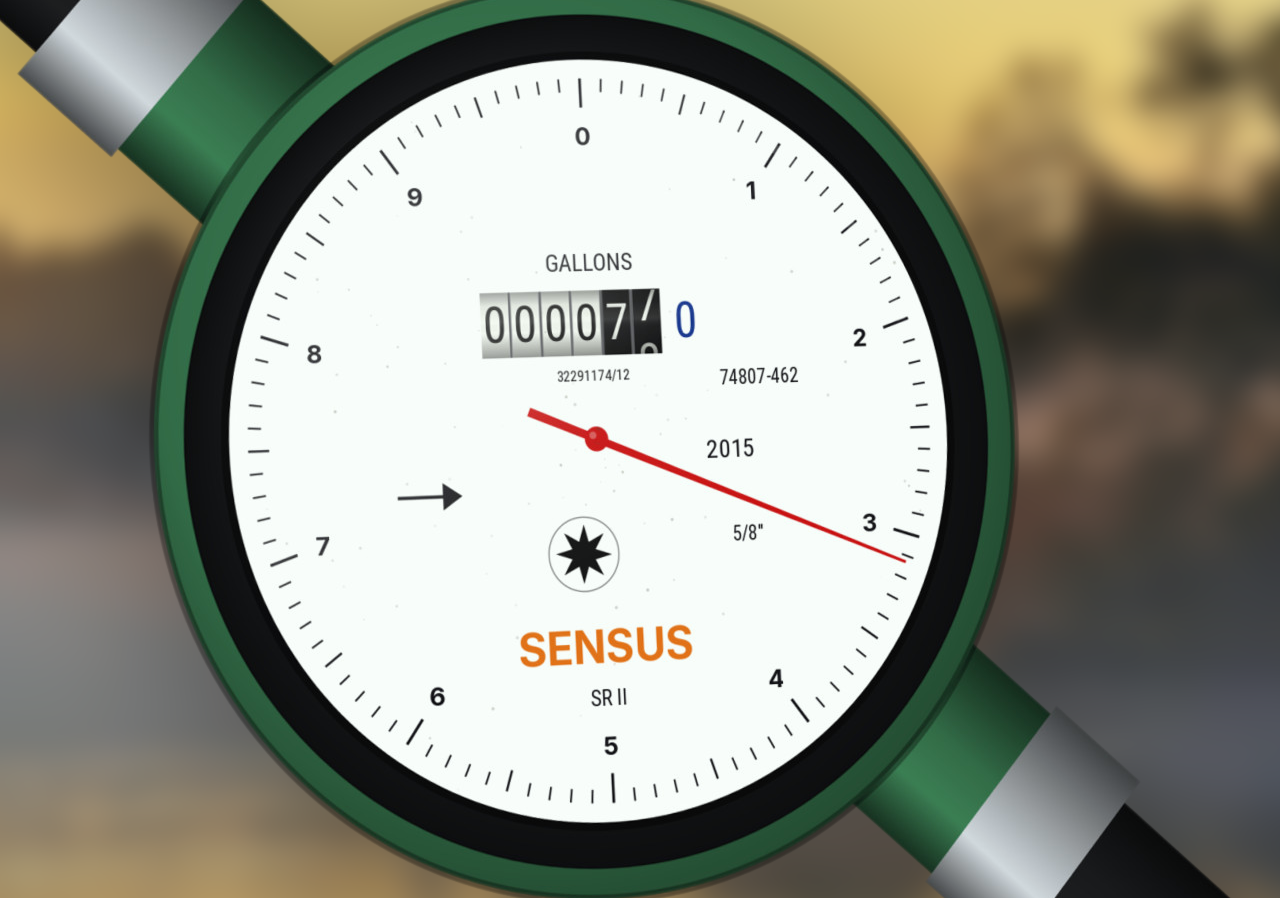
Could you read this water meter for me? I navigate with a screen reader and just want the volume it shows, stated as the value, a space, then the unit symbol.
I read 773.1 gal
